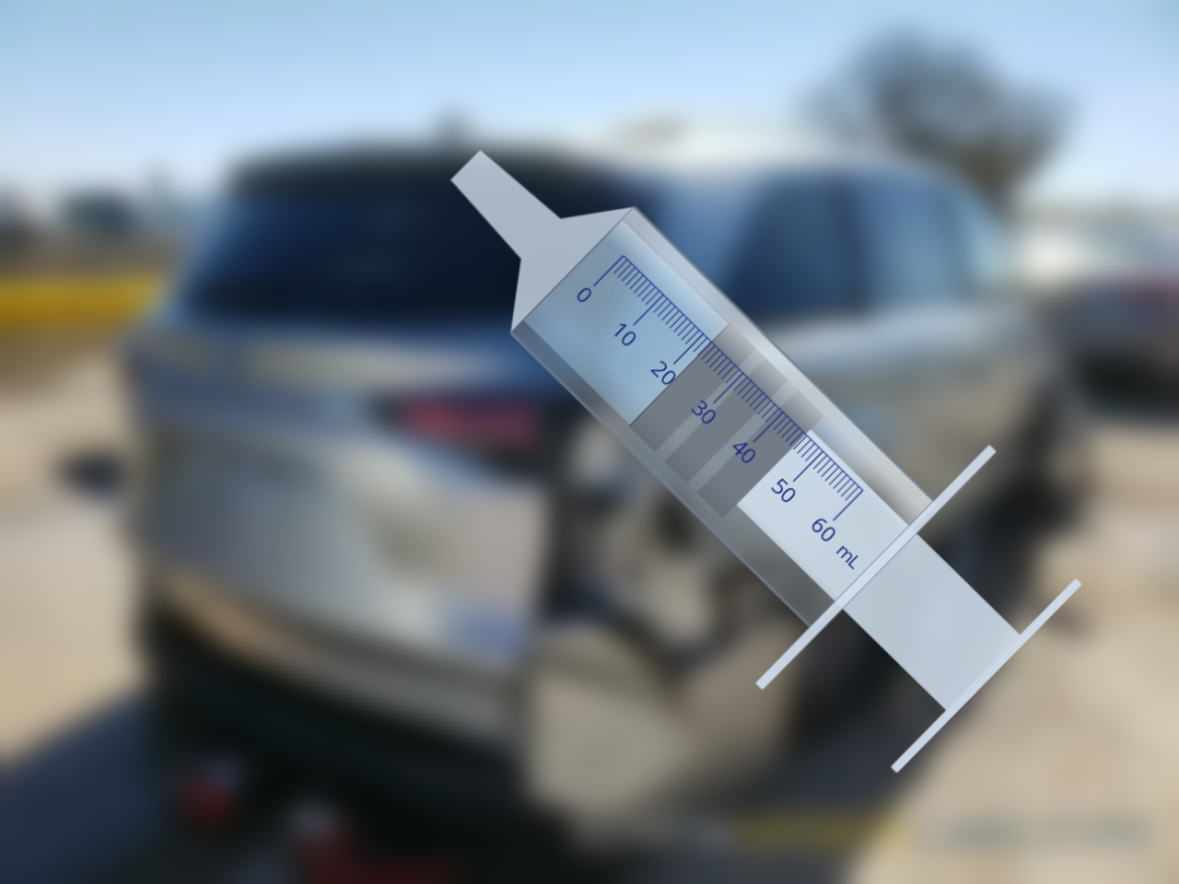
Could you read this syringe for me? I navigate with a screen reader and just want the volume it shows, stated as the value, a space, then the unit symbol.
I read 22 mL
